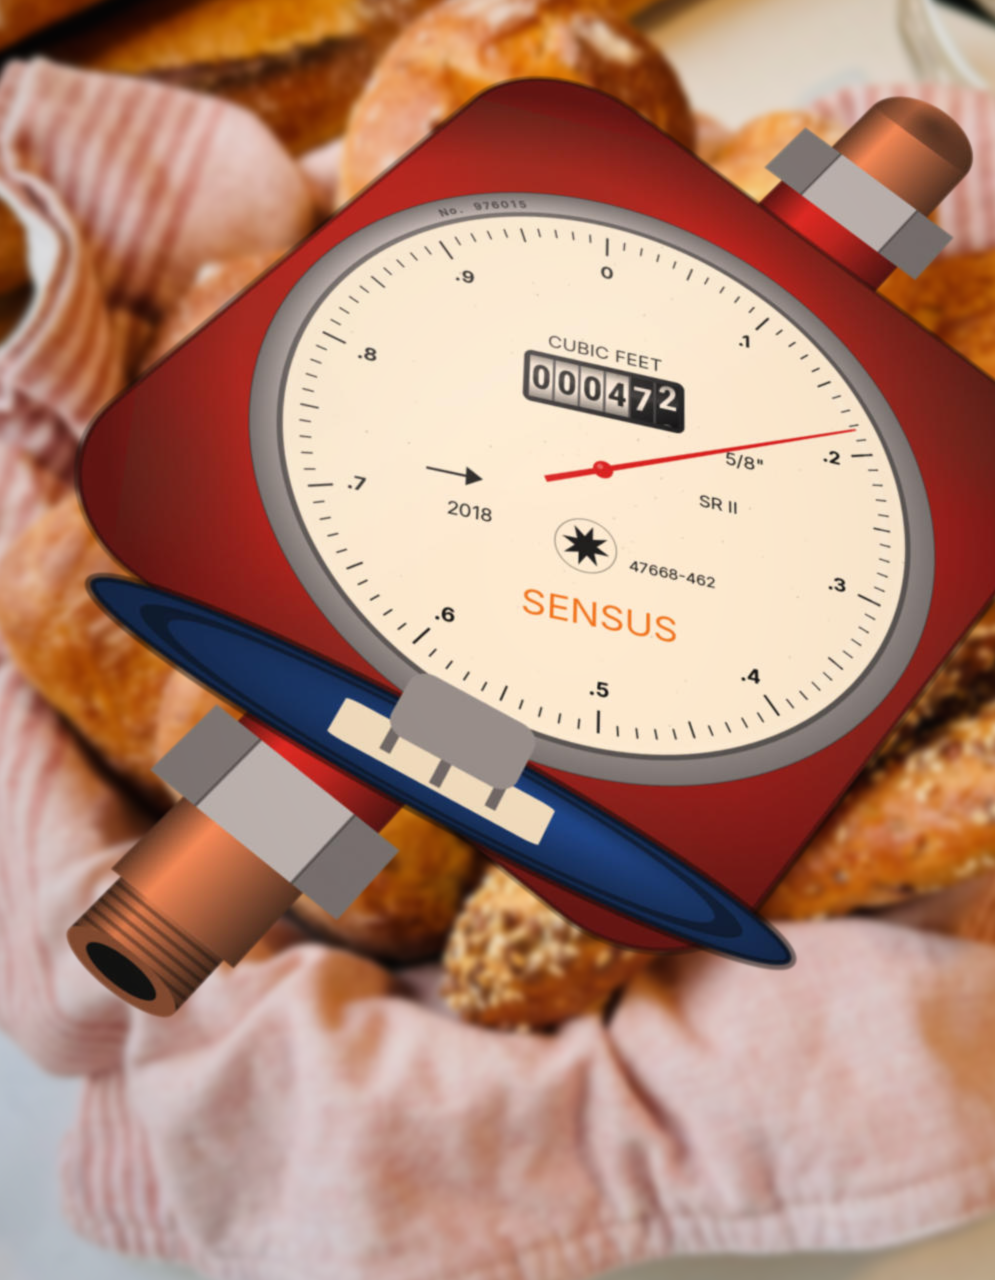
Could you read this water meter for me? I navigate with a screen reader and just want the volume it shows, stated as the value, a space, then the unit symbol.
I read 472.18 ft³
